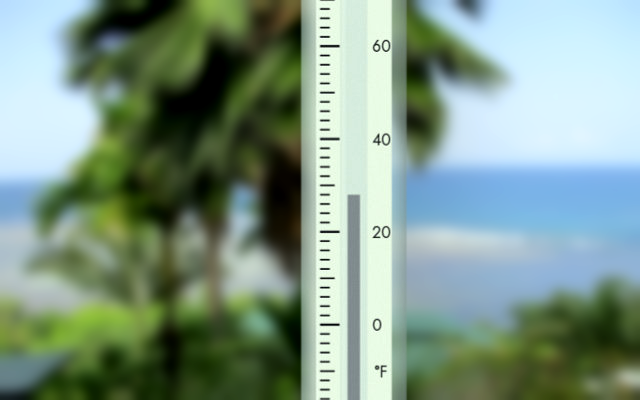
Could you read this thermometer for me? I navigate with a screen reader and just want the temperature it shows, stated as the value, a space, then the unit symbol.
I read 28 °F
